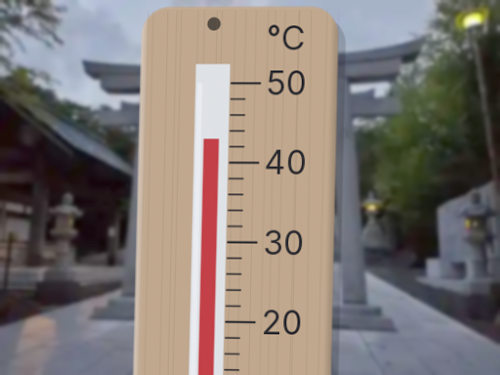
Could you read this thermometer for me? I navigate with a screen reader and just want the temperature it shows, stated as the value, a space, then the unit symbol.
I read 43 °C
